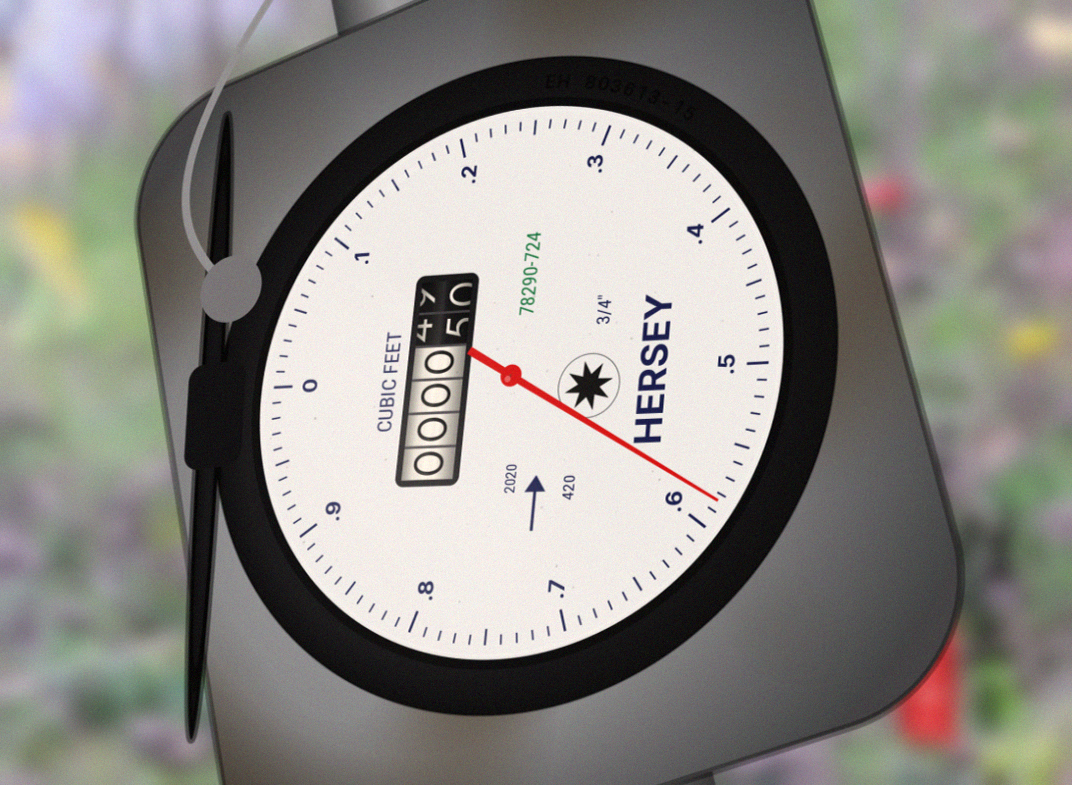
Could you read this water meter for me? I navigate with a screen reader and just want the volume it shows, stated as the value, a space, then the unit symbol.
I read 49.58 ft³
